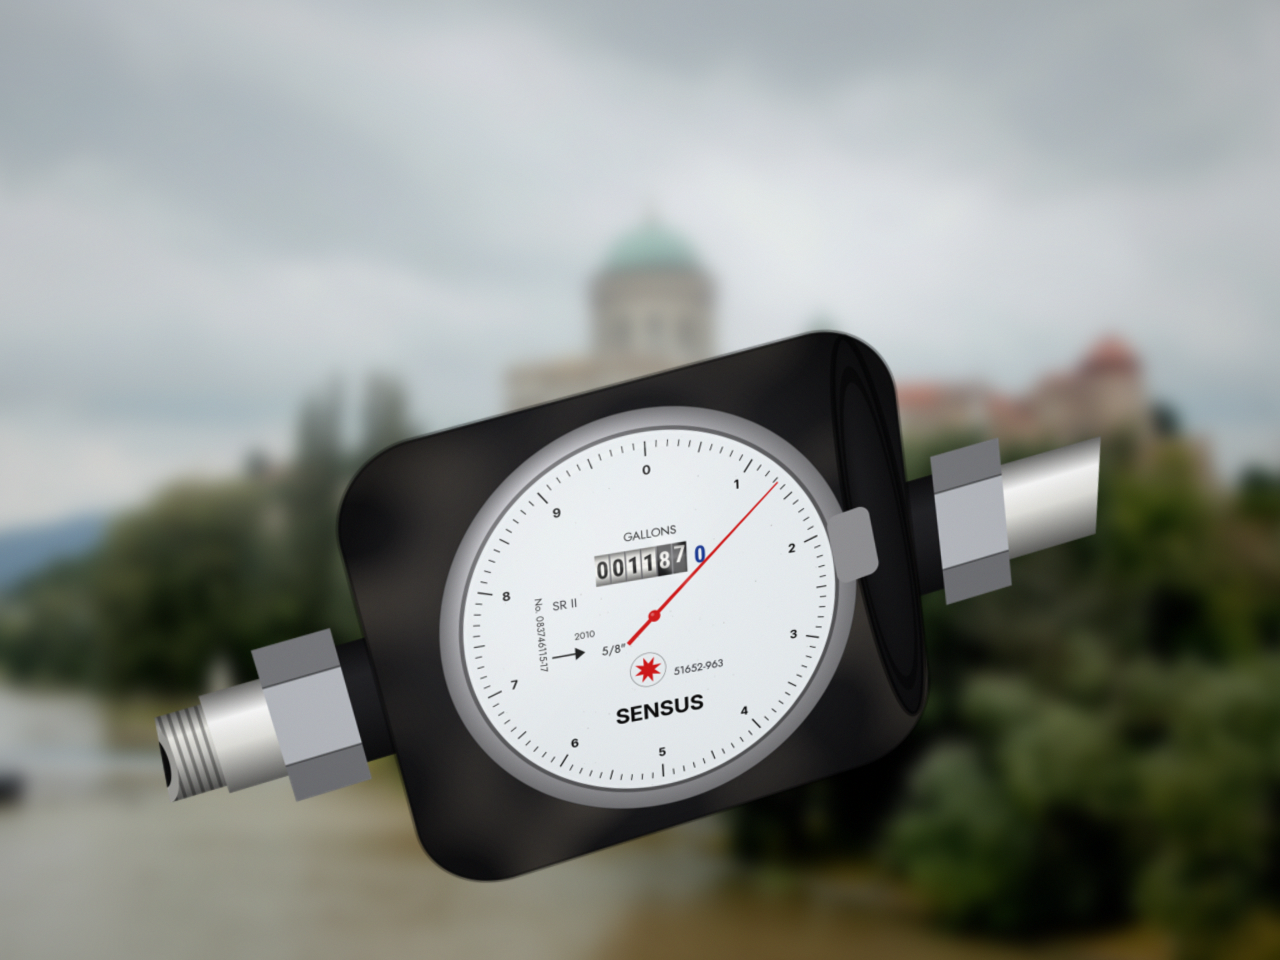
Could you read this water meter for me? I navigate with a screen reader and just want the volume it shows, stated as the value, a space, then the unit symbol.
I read 11871.3 gal
